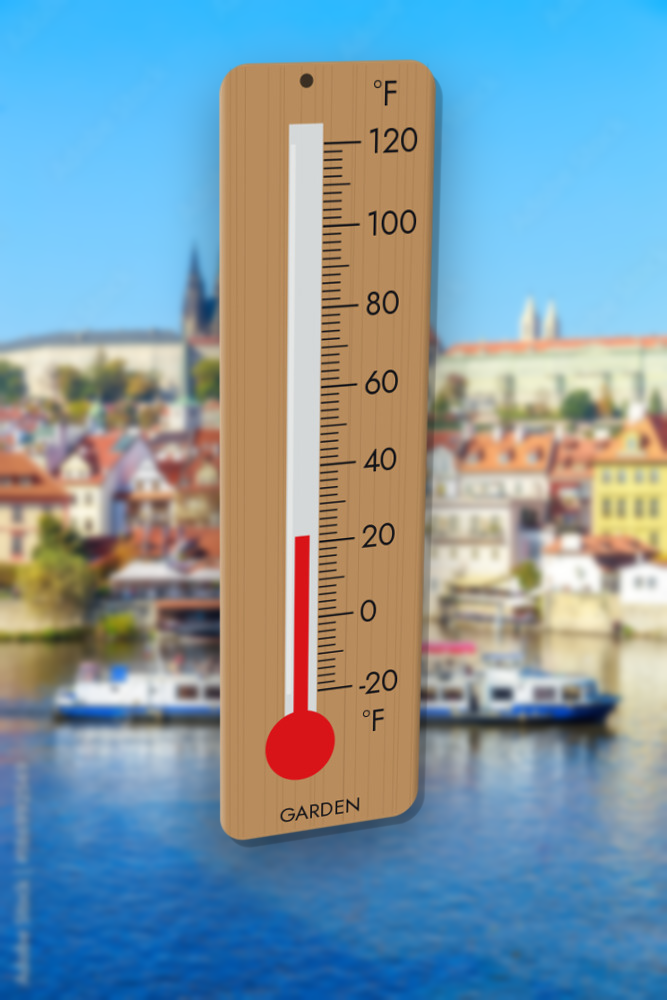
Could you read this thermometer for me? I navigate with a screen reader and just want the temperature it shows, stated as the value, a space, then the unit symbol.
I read 22 °F
